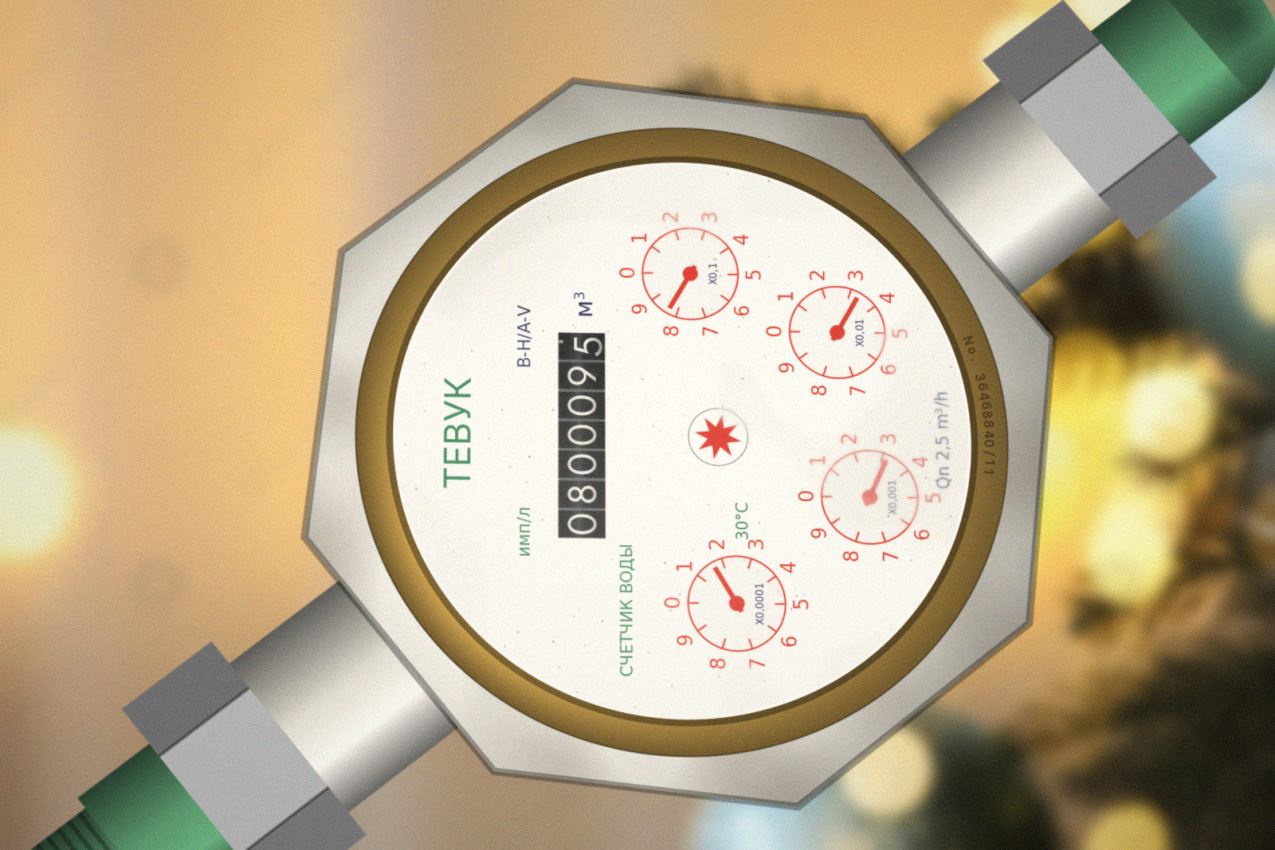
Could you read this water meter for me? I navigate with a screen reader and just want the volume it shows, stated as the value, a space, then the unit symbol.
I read 800094.8331 m³
